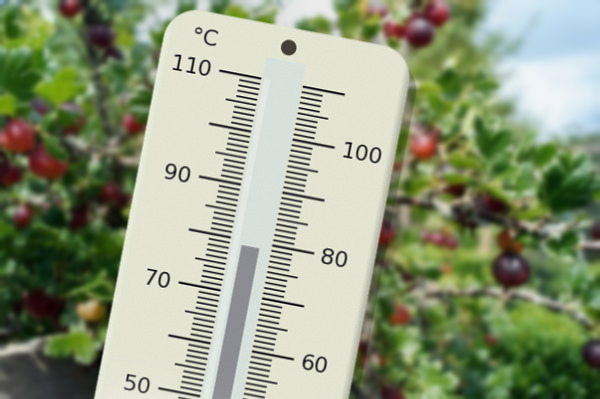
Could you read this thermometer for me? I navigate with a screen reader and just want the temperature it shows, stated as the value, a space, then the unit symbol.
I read 79 °C
